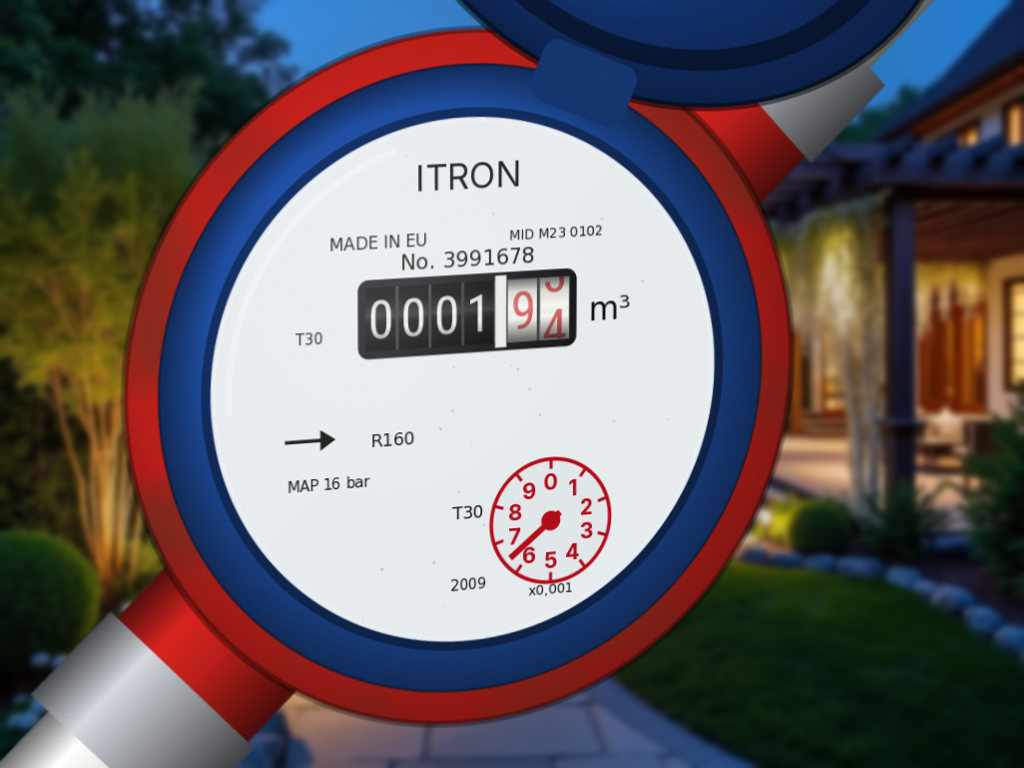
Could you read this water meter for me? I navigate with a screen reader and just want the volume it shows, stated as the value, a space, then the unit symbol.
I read 1.936 m³
